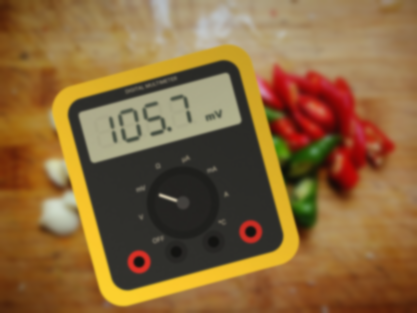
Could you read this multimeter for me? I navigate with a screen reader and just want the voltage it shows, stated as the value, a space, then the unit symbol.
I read 105.7 mV
